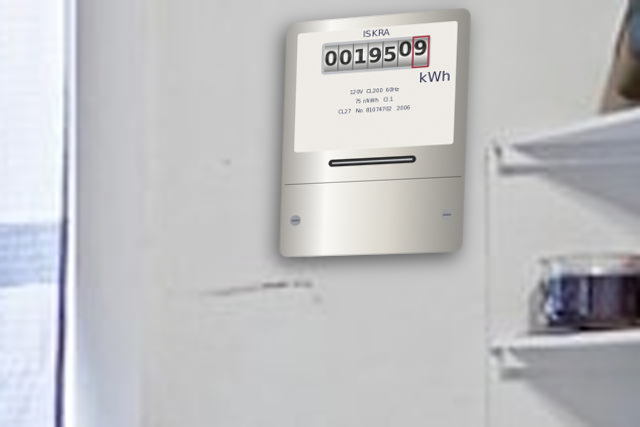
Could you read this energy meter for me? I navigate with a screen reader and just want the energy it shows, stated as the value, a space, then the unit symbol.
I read 1950.9 kWh
